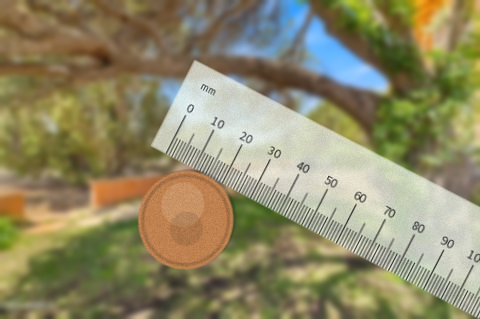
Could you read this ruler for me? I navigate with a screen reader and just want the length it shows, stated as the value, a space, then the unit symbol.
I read 30 mm
